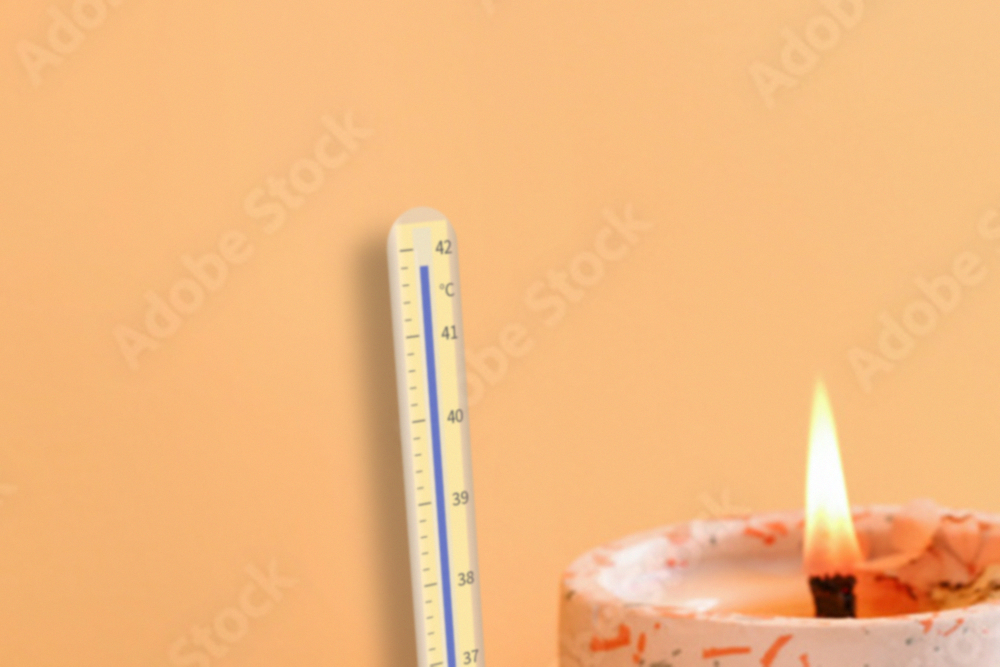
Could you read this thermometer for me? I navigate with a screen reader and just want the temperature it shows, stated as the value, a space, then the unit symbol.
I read 41.8 °C
